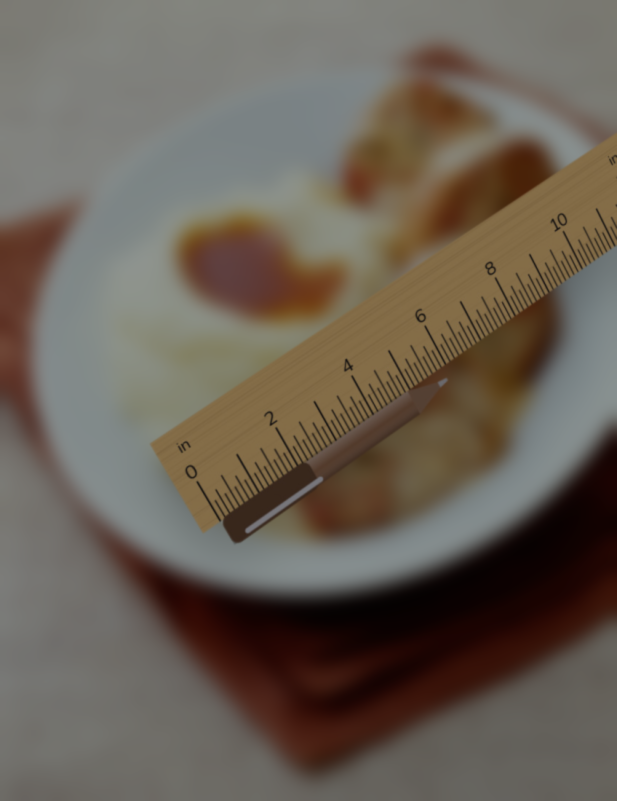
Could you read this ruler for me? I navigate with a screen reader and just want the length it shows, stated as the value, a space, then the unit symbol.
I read 5.875 in
